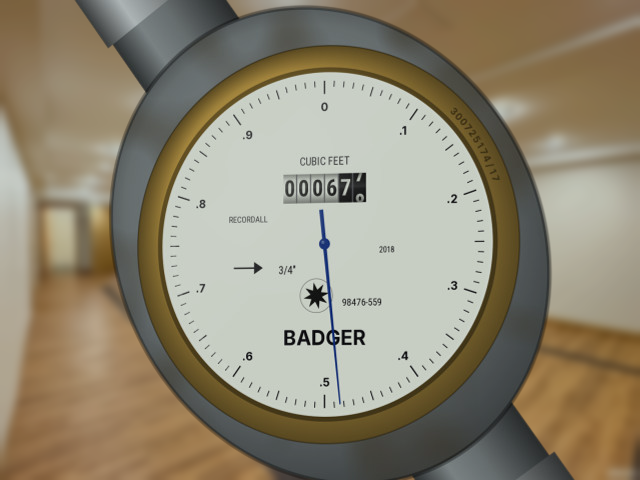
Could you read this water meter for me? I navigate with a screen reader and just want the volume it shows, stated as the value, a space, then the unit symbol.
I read 677.48 ft³
